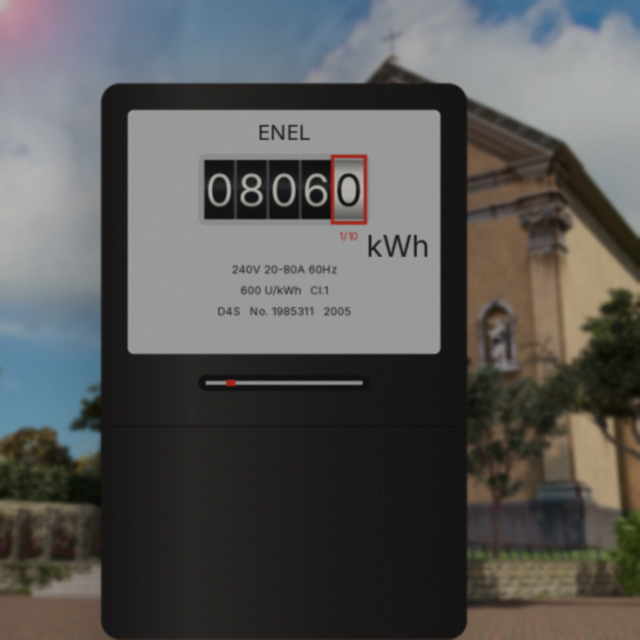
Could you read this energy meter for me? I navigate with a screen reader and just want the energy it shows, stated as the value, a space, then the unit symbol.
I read 806.0 kWh
